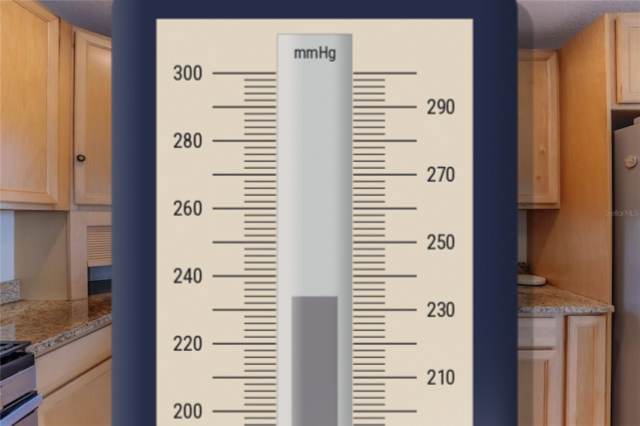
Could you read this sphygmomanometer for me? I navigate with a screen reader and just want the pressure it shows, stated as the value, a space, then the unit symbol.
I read 234 mmHg
